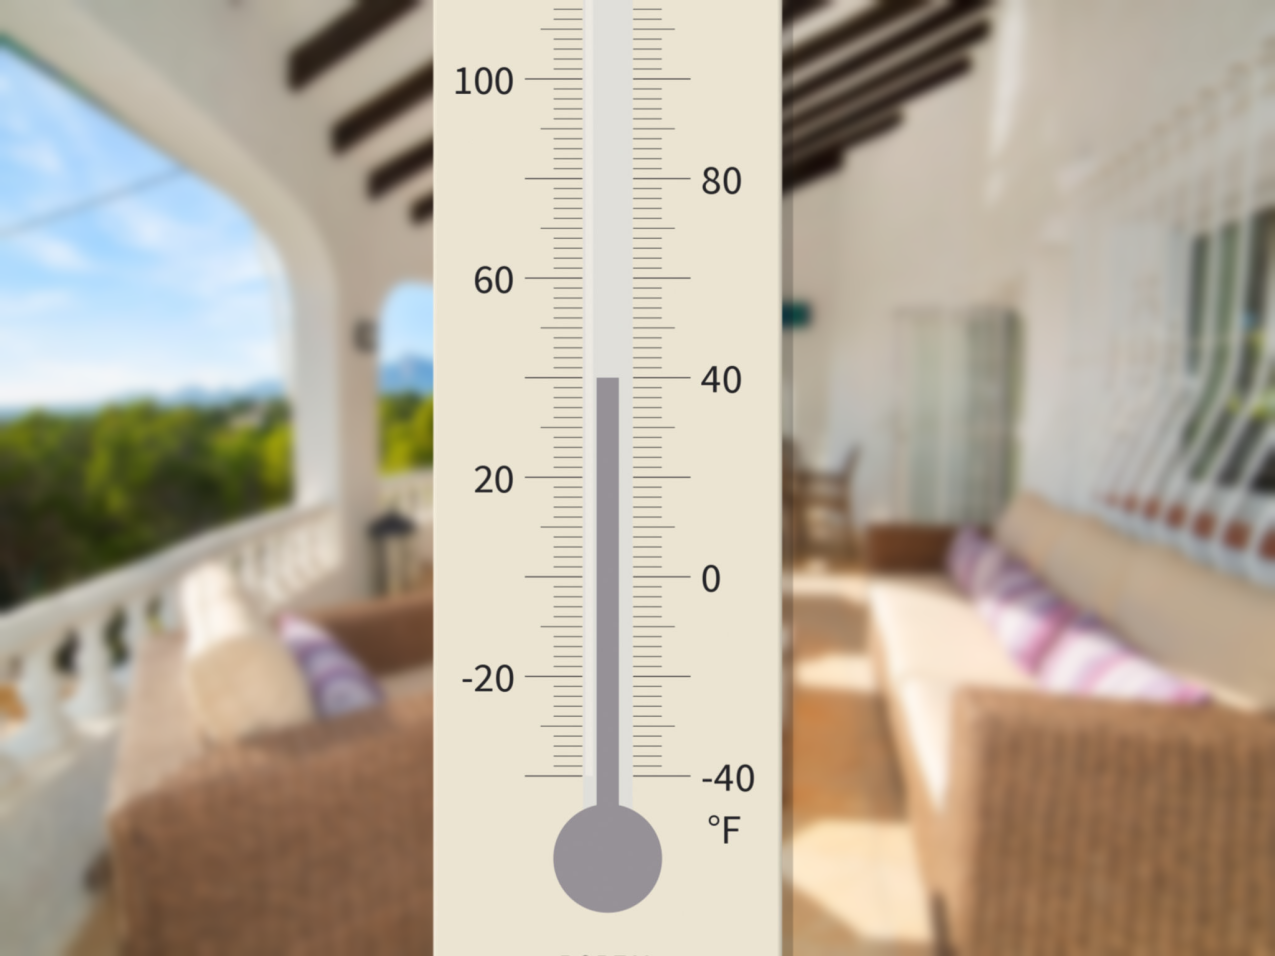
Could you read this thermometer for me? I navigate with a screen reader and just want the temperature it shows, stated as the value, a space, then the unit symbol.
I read 40 °F
